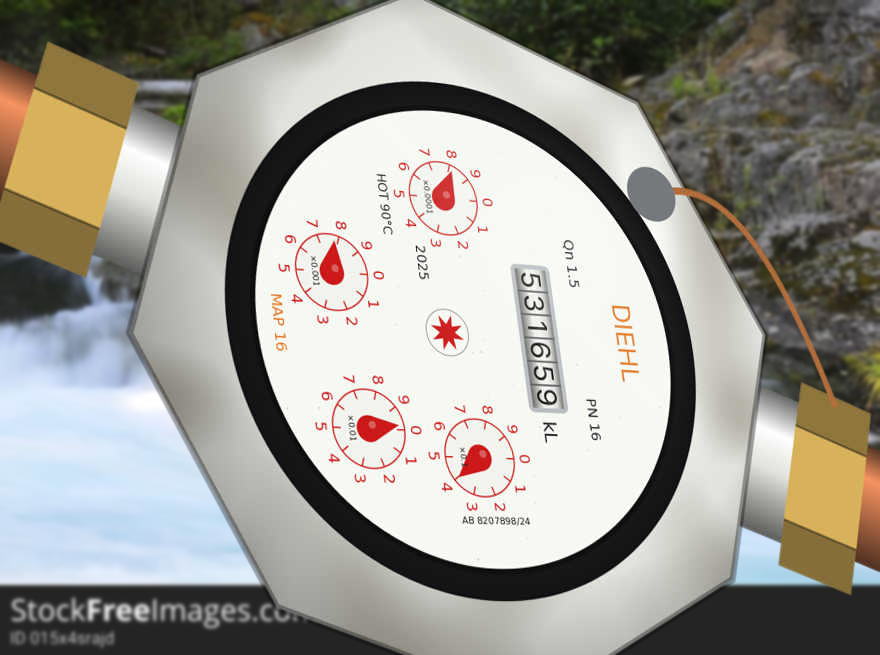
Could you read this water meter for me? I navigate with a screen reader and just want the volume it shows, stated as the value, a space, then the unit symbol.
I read 531659.3978 kL
